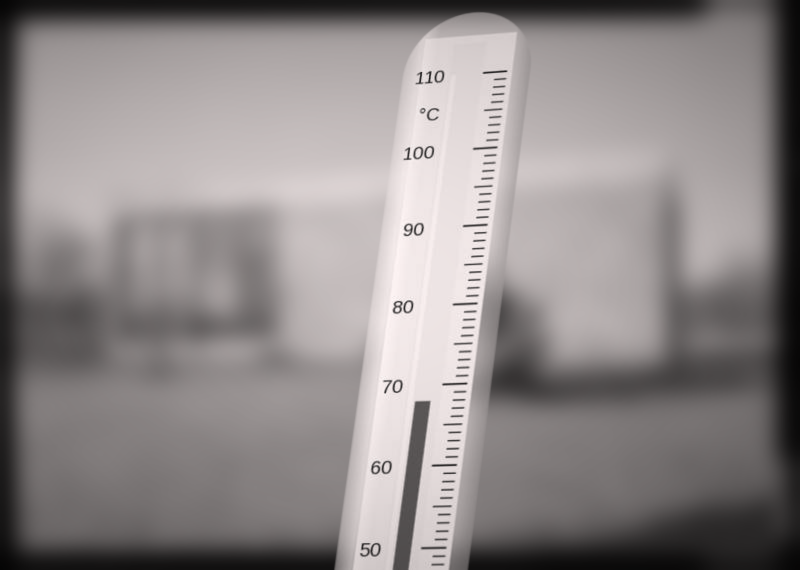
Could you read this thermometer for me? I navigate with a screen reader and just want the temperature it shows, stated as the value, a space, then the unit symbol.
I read 68 °C
